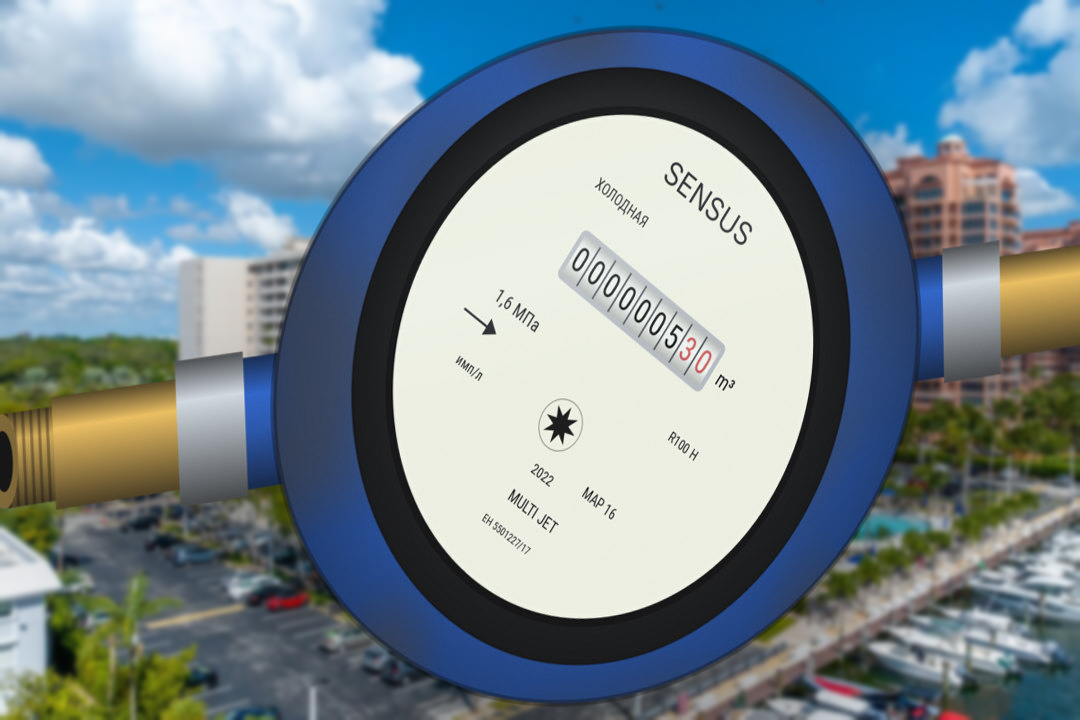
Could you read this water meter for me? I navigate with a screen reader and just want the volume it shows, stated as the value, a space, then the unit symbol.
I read 5.30 m³
